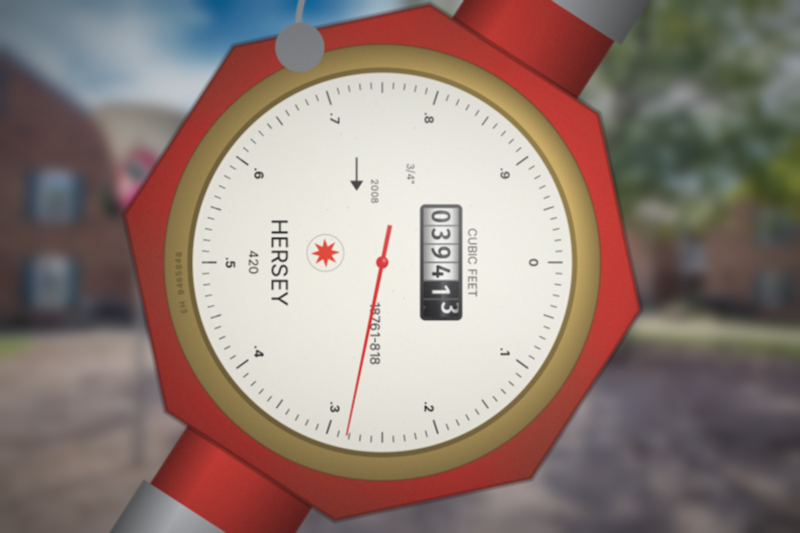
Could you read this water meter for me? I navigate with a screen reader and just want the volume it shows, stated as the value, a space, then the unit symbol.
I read 39413.28 ft³
